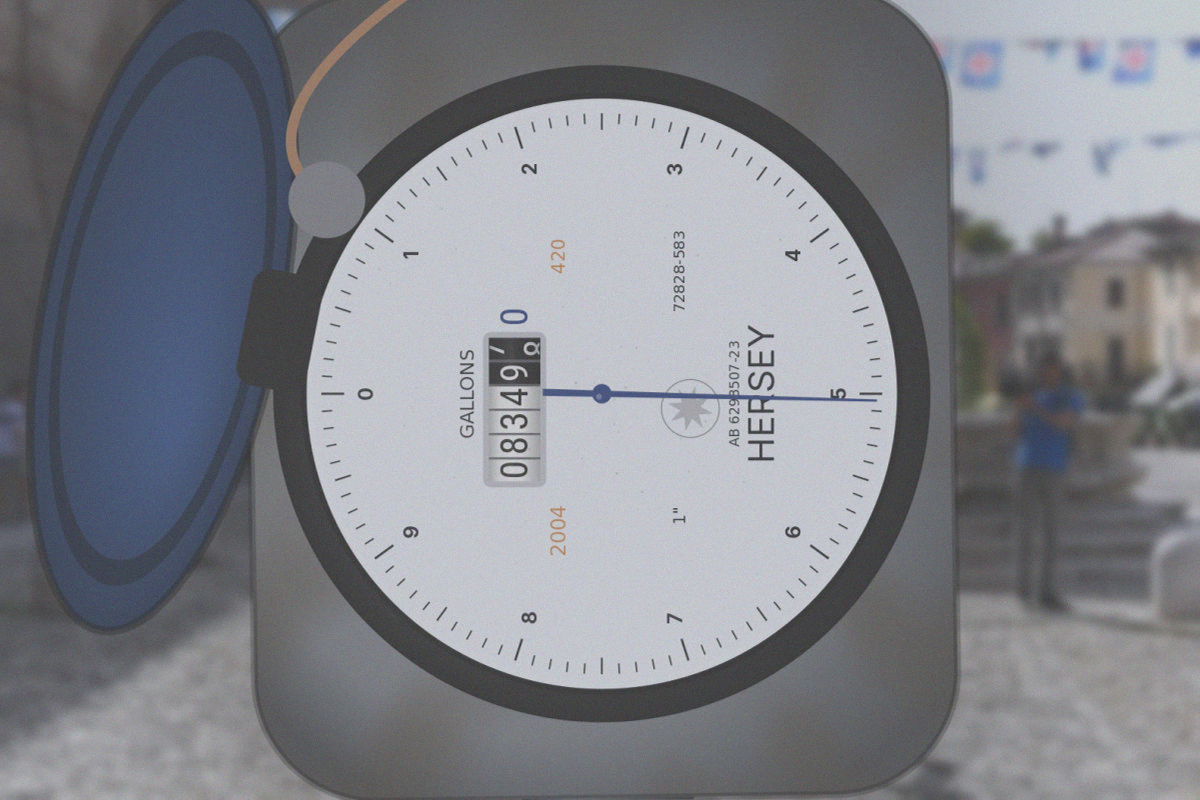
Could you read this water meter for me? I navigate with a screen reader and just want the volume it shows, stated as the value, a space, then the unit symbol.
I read 834975.0 gal
